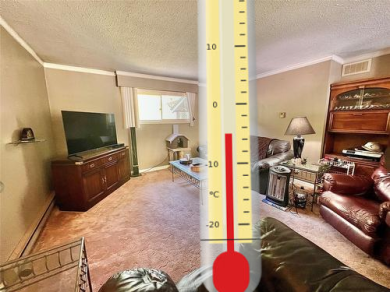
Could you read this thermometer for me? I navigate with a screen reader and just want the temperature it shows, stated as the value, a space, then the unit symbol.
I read -5 °C
